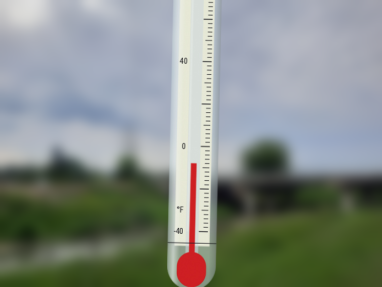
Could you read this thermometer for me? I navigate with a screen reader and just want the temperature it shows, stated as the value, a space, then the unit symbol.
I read -8 °F
